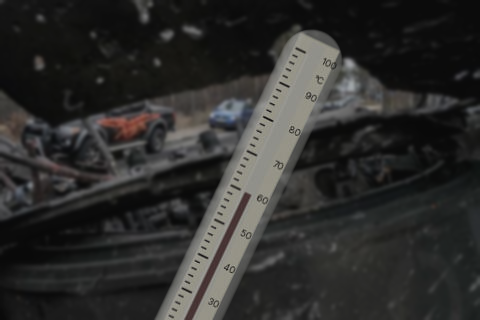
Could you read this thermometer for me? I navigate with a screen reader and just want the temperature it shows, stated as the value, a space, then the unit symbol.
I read 60 °C
